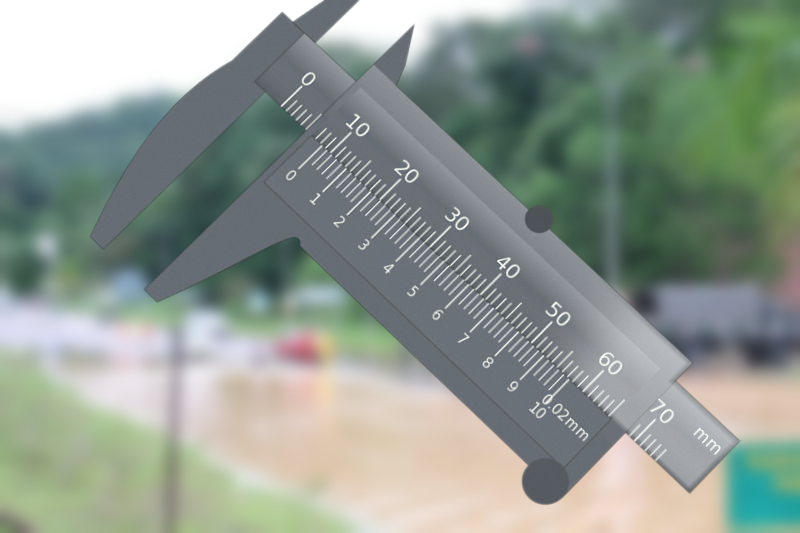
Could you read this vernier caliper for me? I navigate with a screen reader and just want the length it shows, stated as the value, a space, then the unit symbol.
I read 8.4 mm
